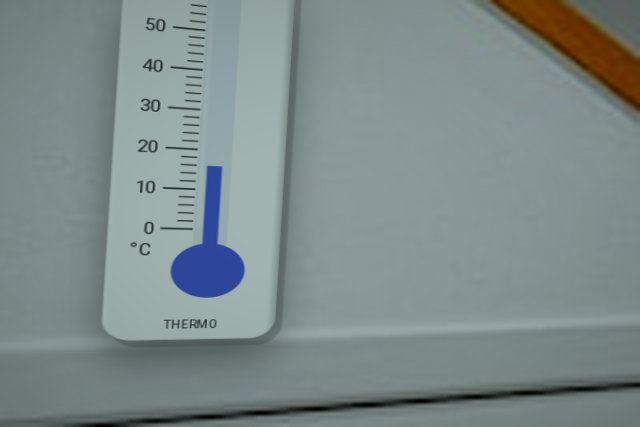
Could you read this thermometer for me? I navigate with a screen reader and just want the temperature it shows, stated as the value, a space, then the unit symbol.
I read 16 °C
